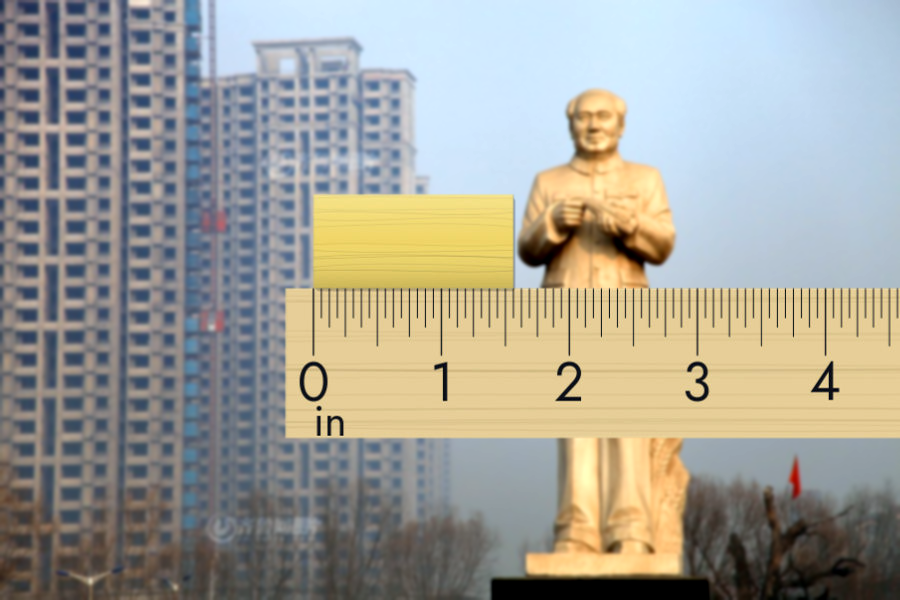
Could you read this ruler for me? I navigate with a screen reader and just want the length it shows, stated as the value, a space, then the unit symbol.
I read 1.5625 in
